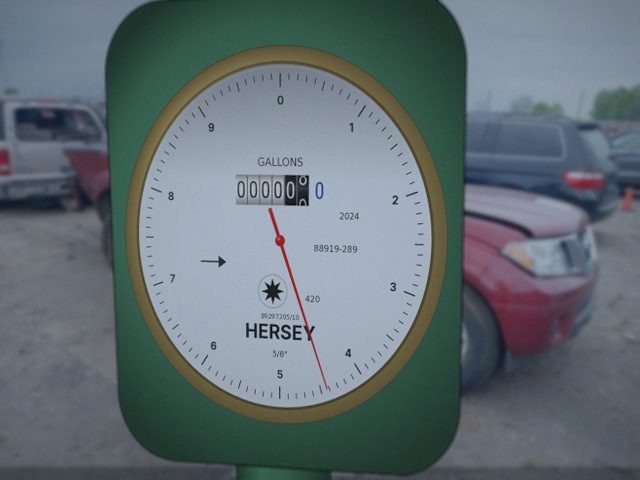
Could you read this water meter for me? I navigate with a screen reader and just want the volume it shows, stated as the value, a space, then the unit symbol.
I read 84.4 gal
